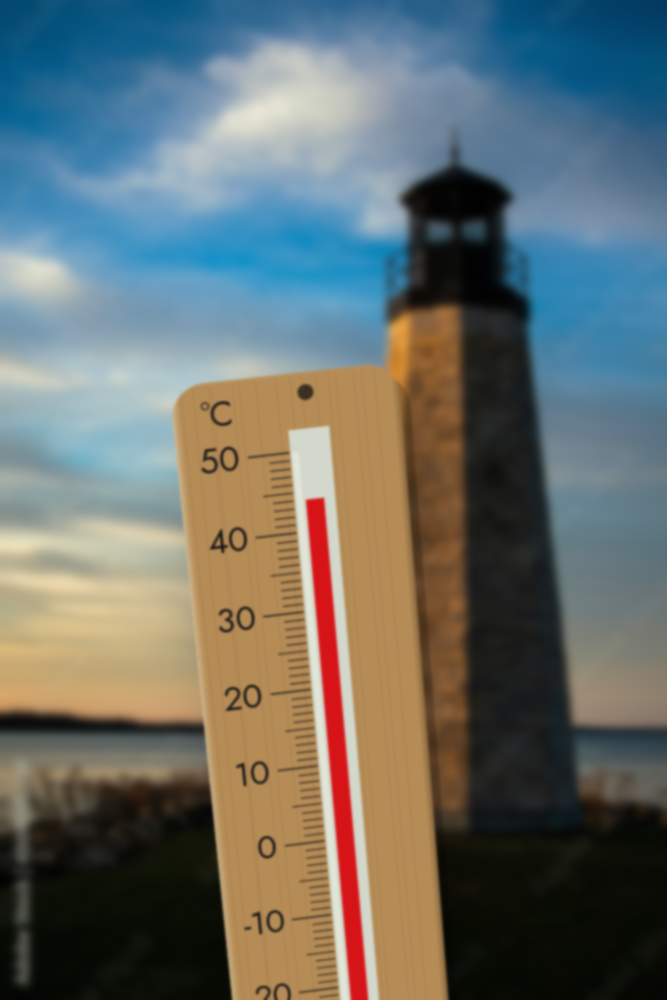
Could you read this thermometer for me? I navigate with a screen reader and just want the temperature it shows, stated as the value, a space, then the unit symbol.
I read 44 °C
